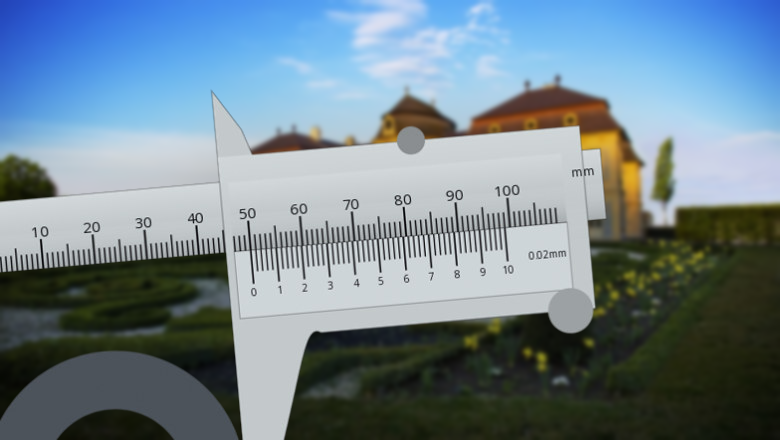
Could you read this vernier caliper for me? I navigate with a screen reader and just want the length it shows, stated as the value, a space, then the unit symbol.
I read 50.0 mm
